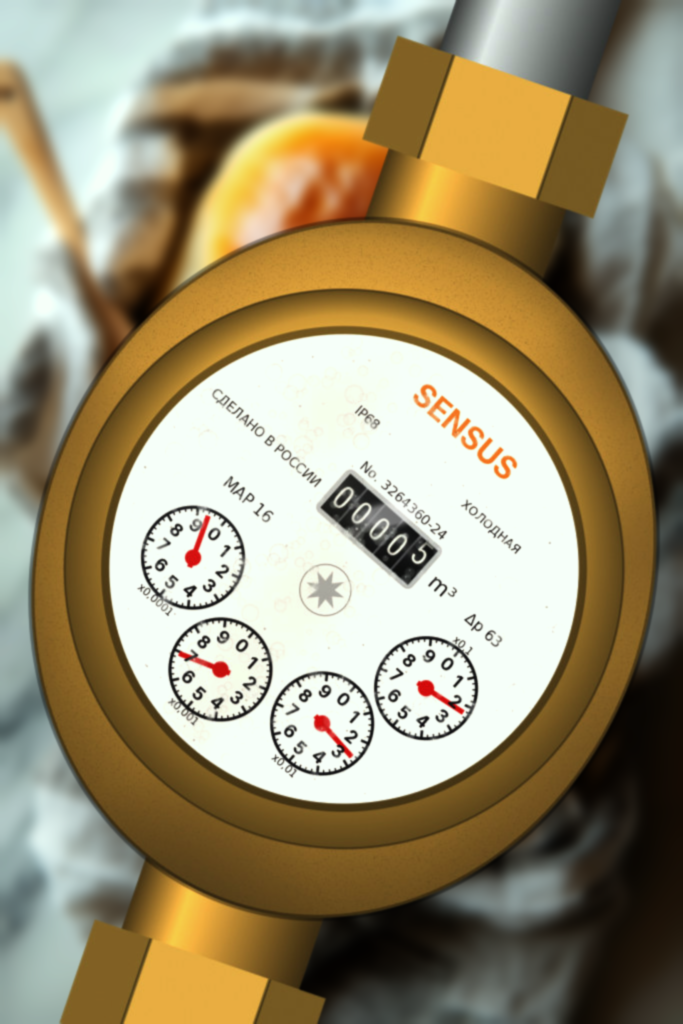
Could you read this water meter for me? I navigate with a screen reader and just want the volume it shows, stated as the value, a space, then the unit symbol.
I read 5.2269 m³
